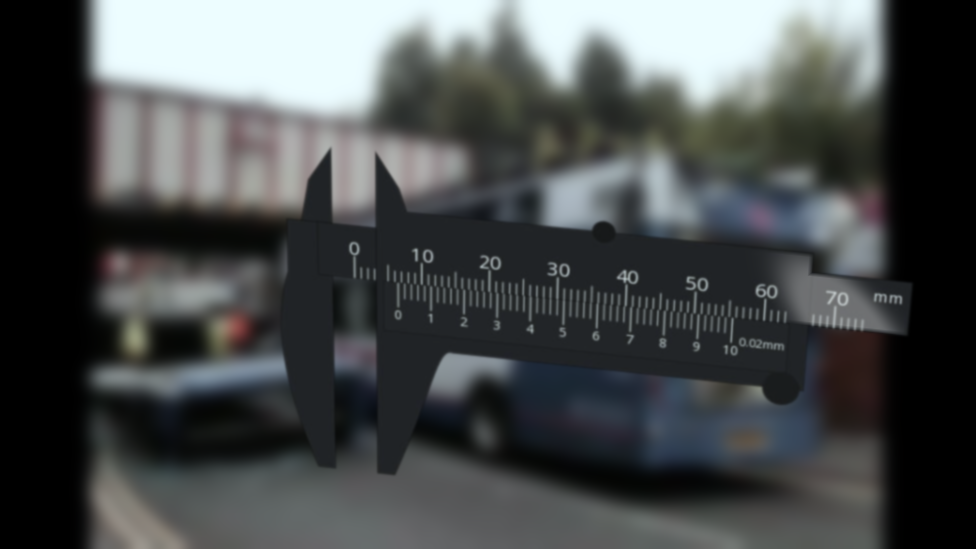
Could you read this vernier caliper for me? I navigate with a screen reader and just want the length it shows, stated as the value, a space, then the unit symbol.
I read 6.5 mm
